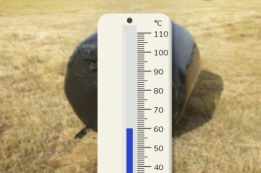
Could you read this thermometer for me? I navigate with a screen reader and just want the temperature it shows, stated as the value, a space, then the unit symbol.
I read 60 °C
